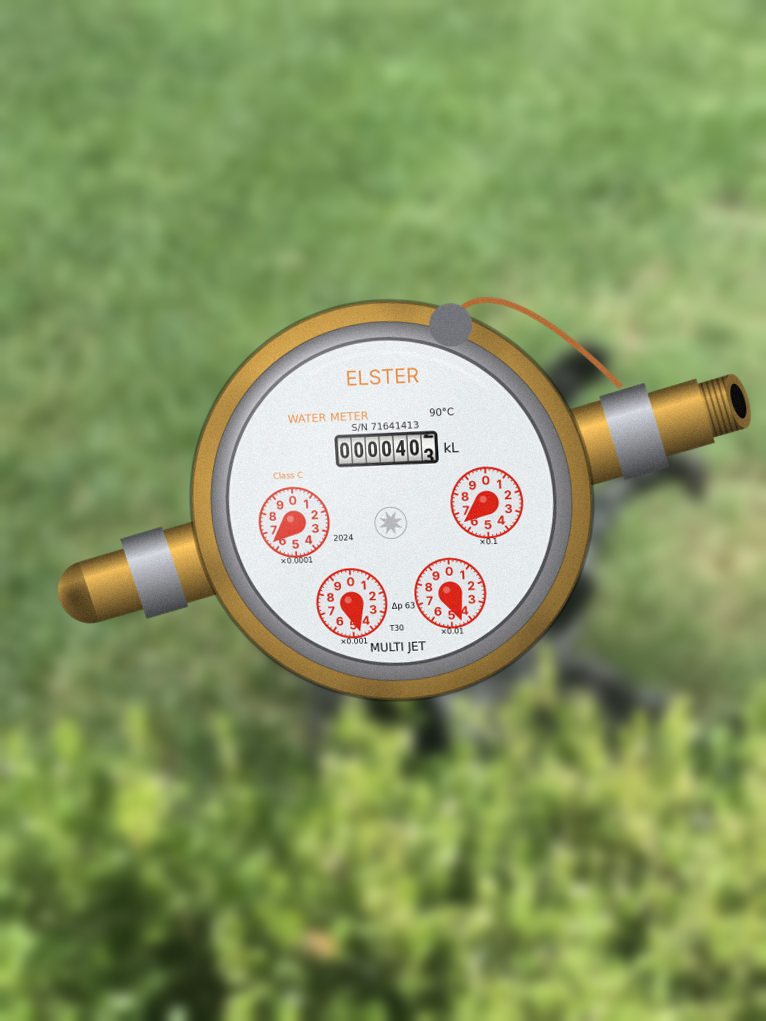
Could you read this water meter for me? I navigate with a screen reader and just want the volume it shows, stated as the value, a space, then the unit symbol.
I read 402.6446 kL
